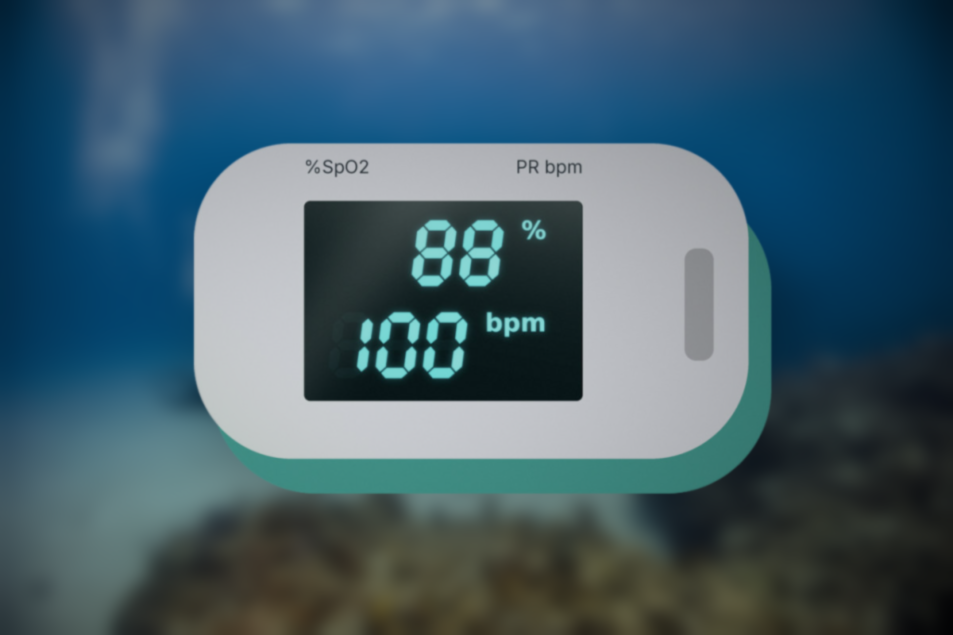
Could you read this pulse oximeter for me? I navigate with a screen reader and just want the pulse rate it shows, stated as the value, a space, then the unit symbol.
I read 100 bpm
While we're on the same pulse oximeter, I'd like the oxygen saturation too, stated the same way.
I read 88 %
